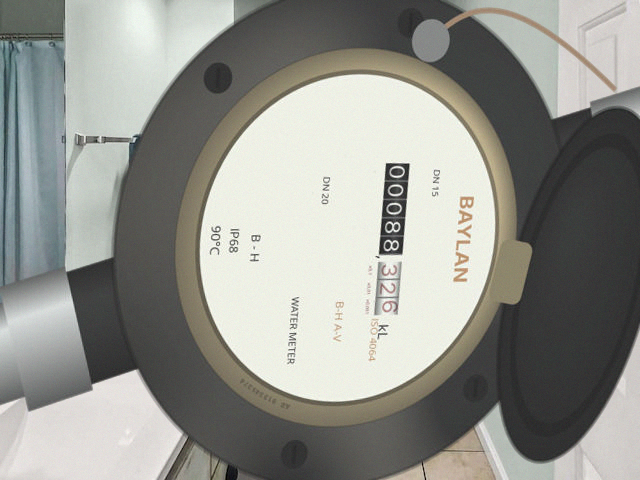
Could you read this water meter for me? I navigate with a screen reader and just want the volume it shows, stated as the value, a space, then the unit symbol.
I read 88.326 kL
